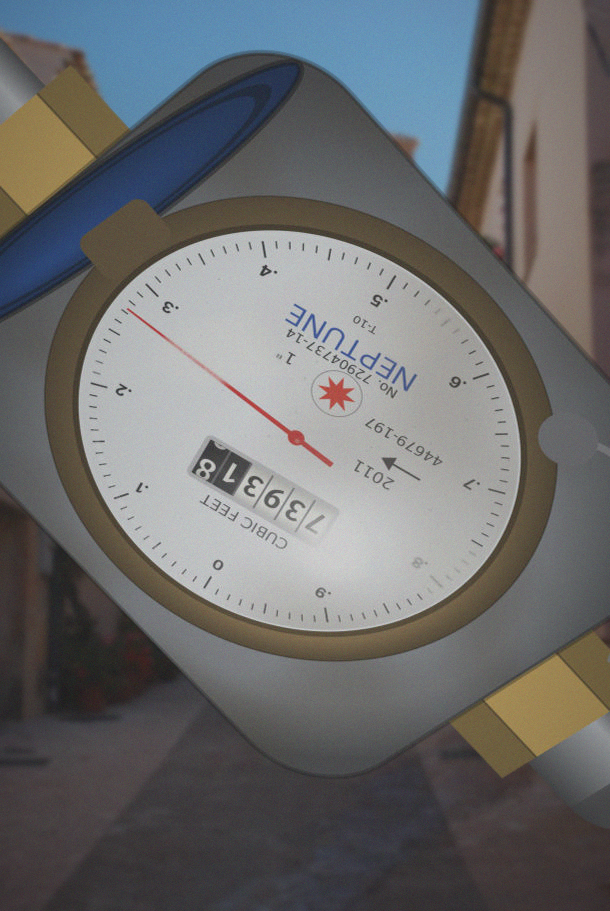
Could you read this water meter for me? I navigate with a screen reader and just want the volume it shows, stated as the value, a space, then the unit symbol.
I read 739318.27 ft³
